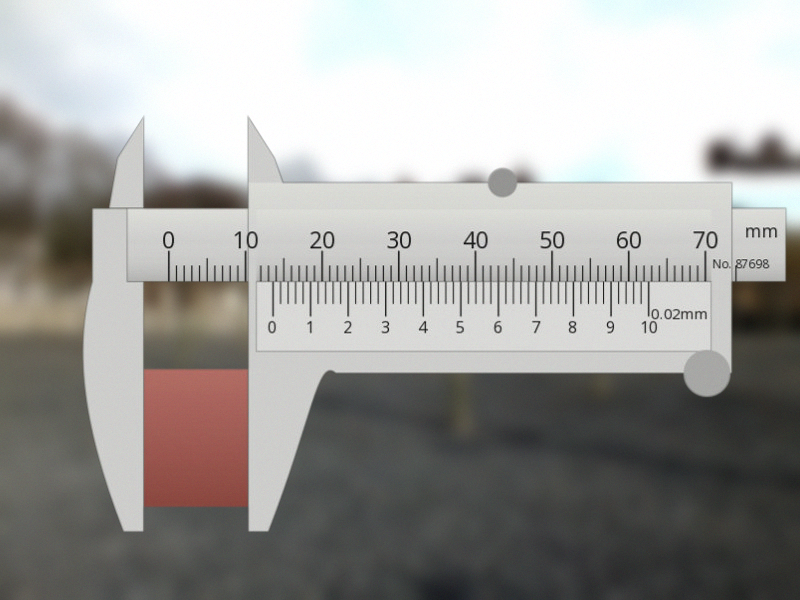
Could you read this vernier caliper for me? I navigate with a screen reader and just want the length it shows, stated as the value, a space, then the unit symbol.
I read 13.6 mm
